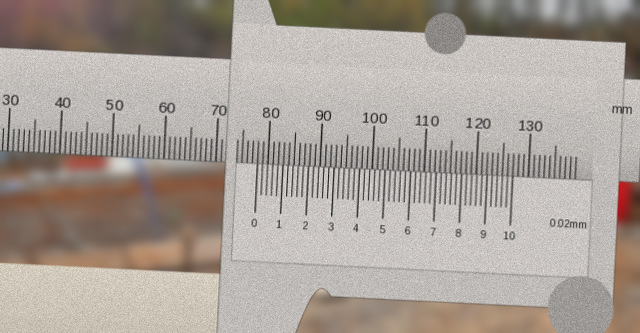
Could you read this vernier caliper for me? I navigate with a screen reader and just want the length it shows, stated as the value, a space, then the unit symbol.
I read 78.0 mm
